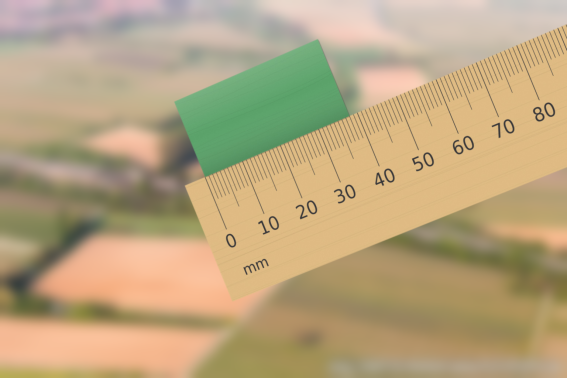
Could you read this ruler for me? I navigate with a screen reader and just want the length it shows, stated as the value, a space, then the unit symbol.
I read 38 mm
